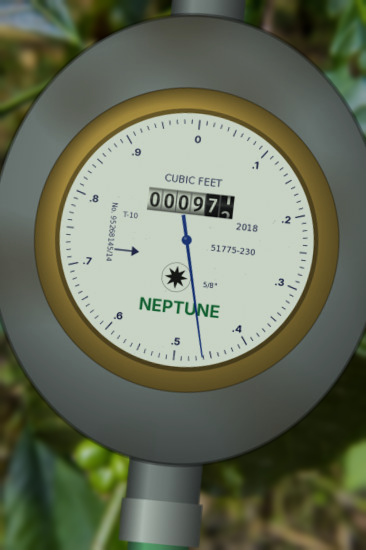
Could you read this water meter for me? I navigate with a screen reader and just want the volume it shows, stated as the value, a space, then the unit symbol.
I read 971.46 ft³
